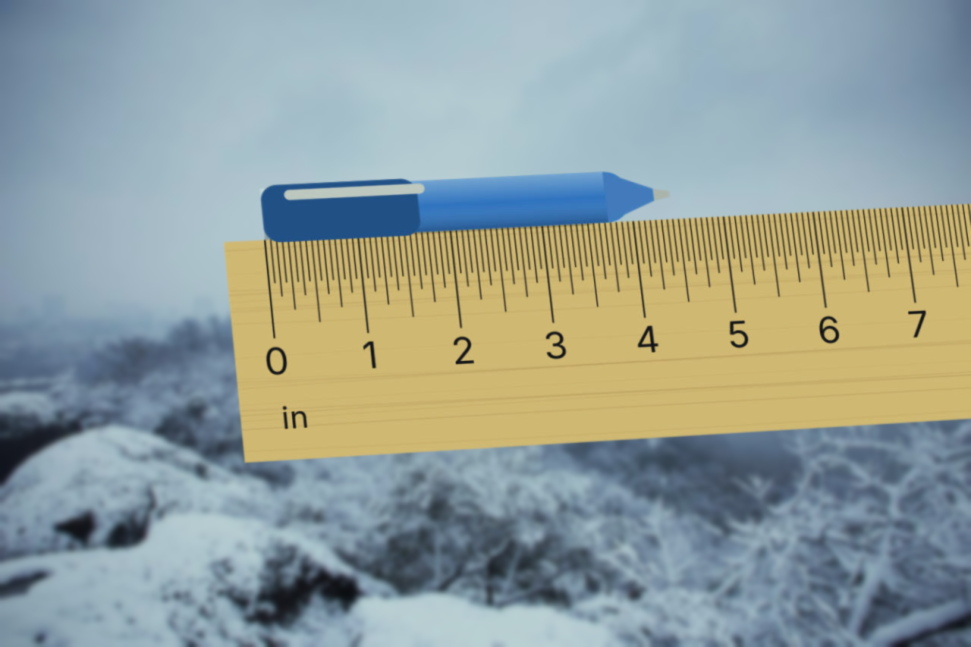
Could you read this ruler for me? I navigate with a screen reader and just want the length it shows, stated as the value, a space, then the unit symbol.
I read 4.4375 in
